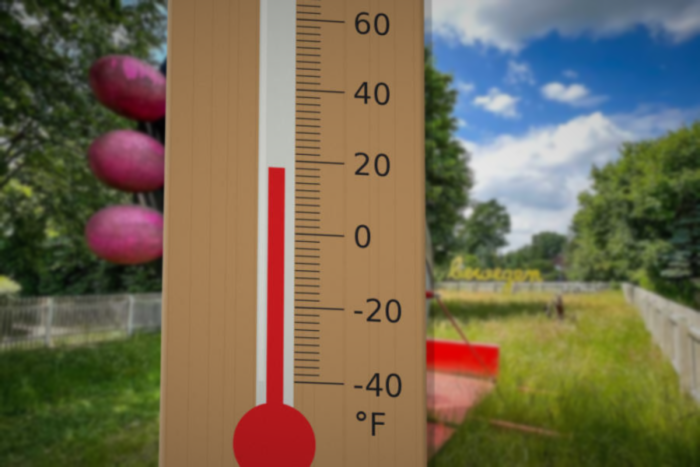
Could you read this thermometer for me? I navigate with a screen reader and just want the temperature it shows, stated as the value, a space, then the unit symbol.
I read 18 °F
